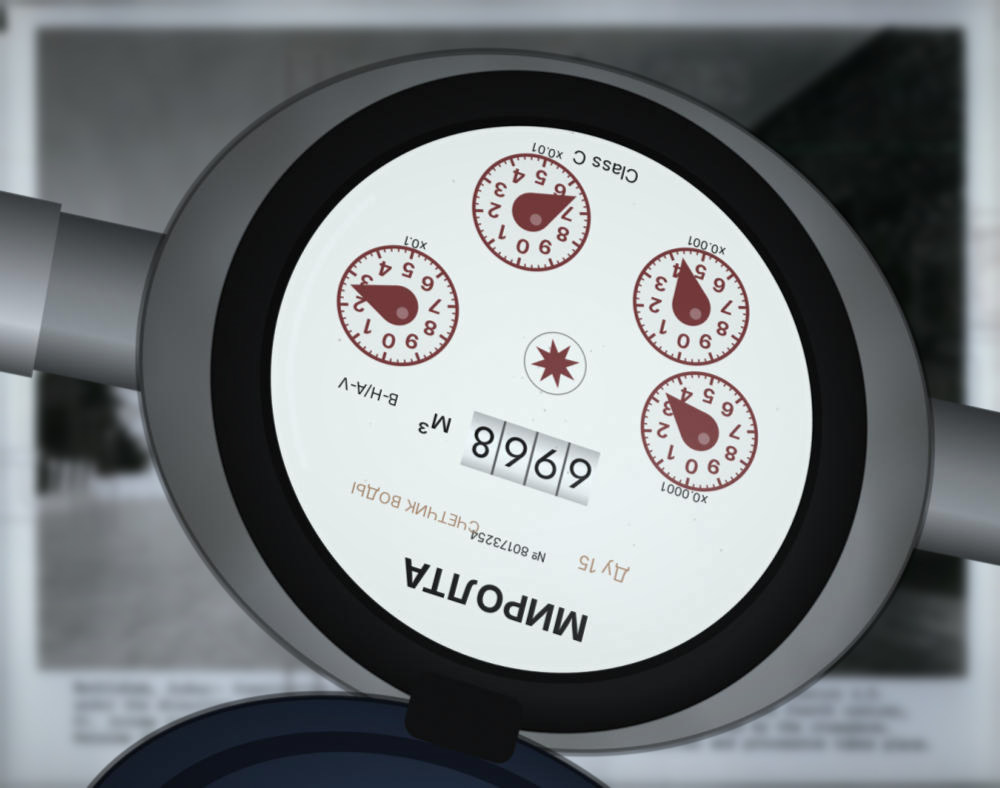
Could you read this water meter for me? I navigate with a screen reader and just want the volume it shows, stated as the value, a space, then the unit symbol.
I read 6968.2643 m³
